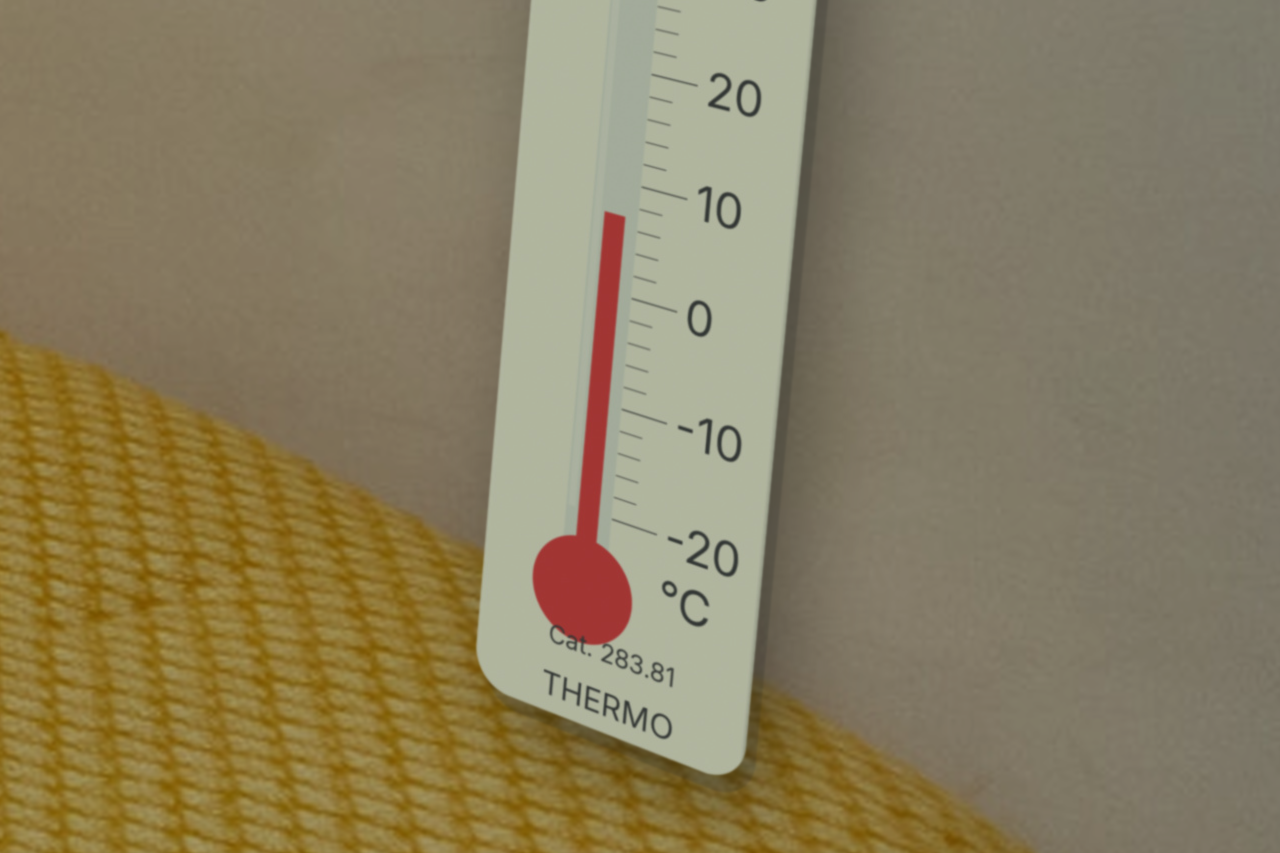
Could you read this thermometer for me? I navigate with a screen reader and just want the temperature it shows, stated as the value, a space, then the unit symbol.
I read 7 °C
